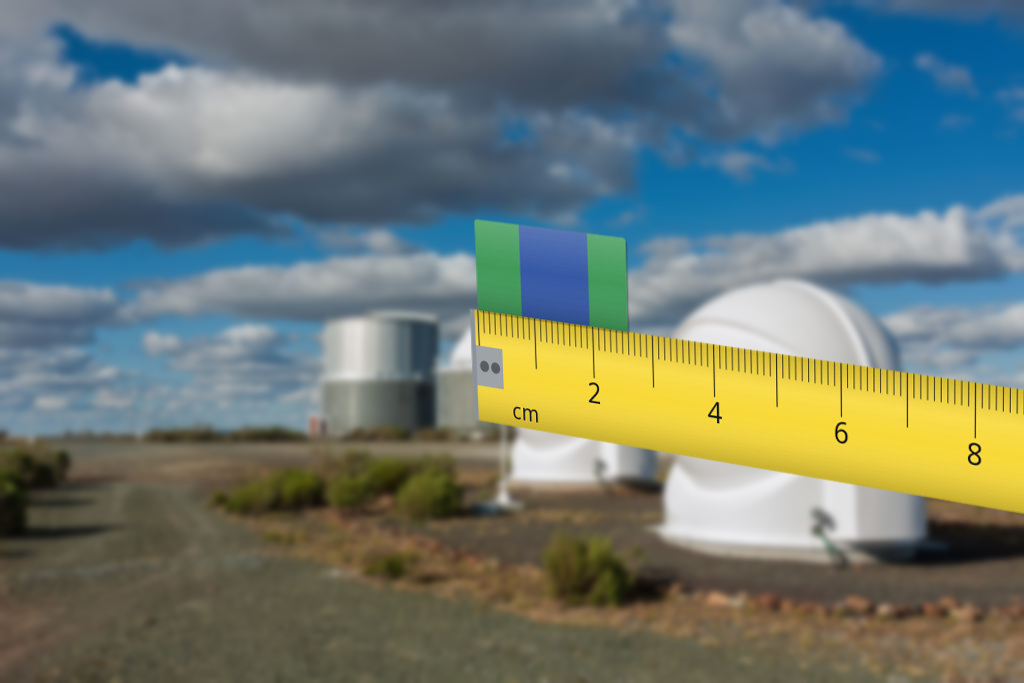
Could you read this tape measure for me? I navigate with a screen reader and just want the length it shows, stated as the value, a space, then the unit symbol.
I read 2.6 cm
